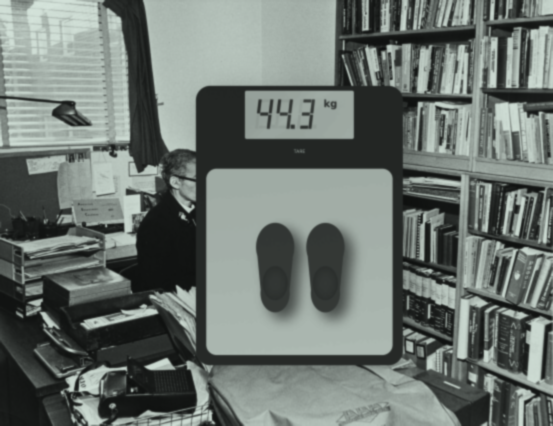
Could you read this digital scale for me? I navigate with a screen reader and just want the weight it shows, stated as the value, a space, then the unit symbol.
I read 44.3 kg
